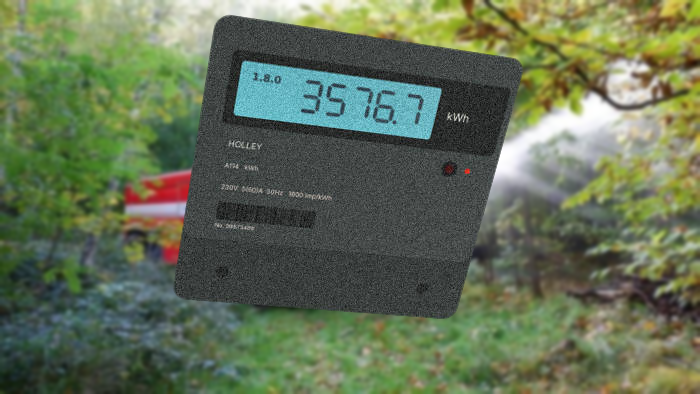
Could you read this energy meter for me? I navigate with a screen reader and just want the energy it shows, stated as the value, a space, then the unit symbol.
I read 3576.7 kWh
